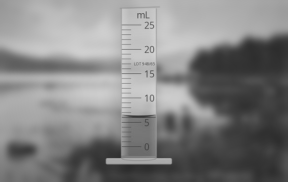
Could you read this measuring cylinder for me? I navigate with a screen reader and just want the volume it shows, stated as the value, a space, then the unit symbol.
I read 6 mL
